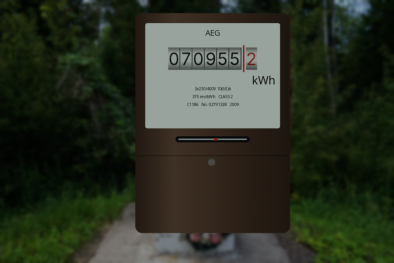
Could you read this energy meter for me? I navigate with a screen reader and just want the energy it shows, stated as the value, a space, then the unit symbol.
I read 70955.2 kWh
